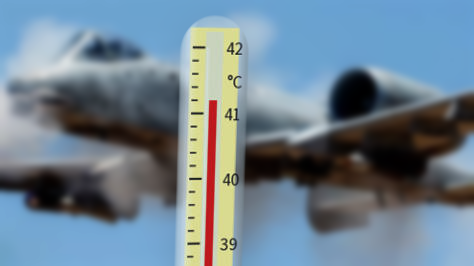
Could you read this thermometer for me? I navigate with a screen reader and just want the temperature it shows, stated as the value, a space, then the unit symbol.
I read 41.2 °C
